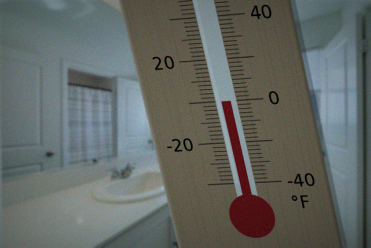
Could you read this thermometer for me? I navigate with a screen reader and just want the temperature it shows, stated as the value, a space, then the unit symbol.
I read 0 °F
